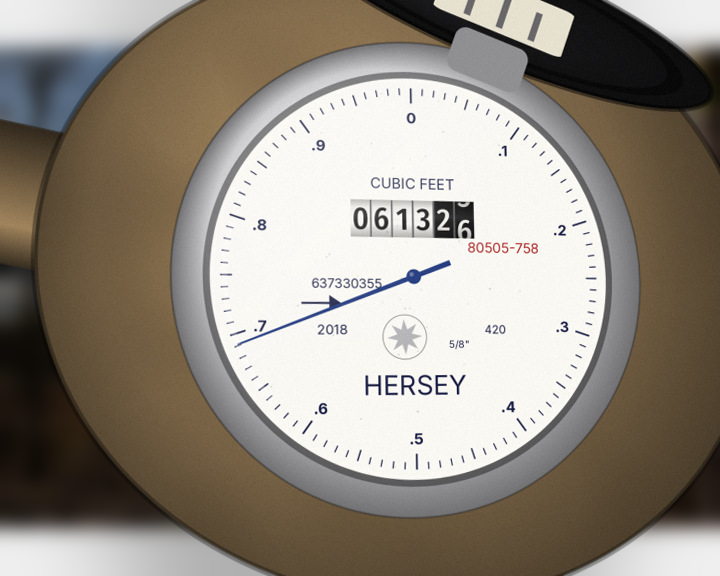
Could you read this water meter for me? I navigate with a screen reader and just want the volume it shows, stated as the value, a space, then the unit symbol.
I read 61325.69 ft³
